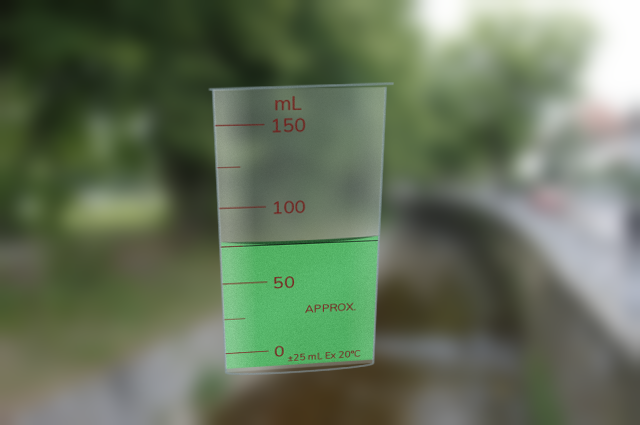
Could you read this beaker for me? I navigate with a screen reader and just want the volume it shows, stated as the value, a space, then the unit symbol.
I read 75 mL
